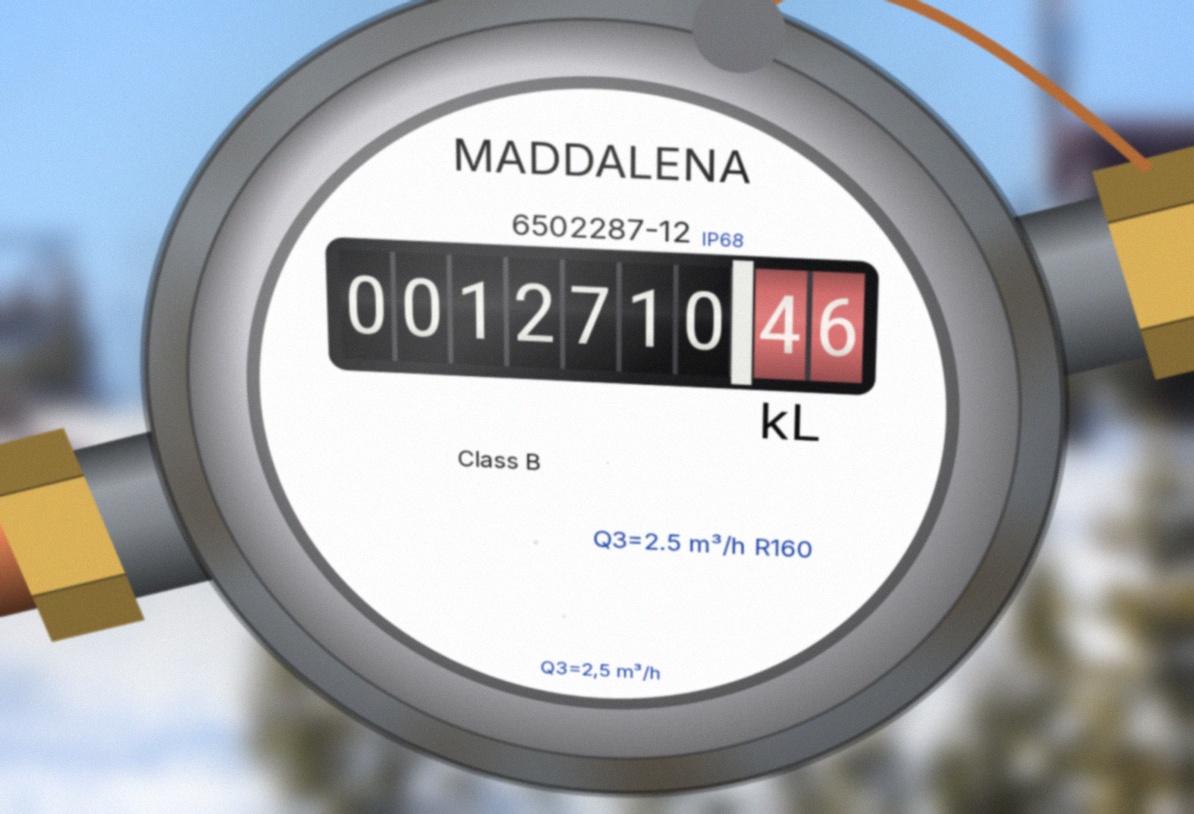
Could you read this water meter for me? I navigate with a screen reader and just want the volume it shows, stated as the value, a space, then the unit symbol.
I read 12710.46 kL
